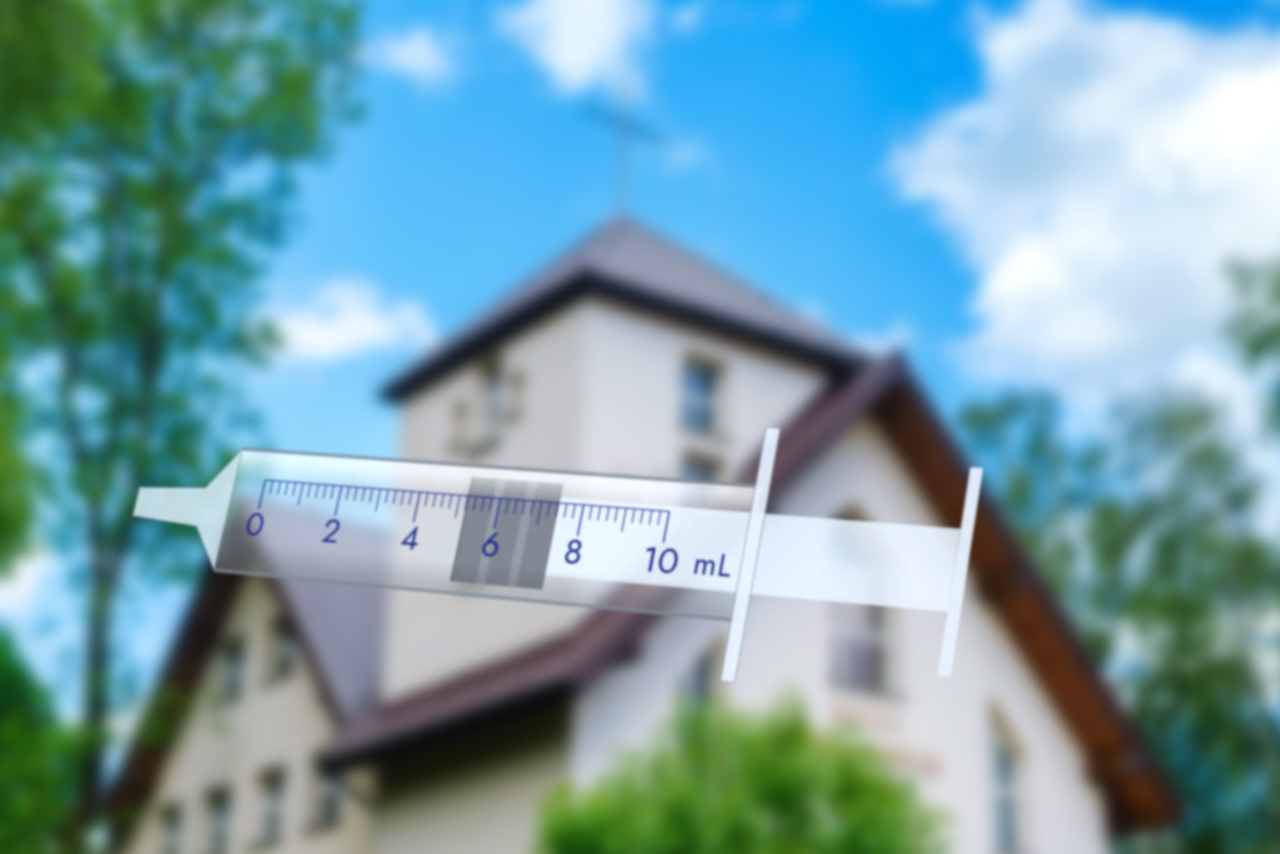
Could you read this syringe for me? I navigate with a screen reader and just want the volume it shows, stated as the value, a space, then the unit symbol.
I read 5.2 mL
